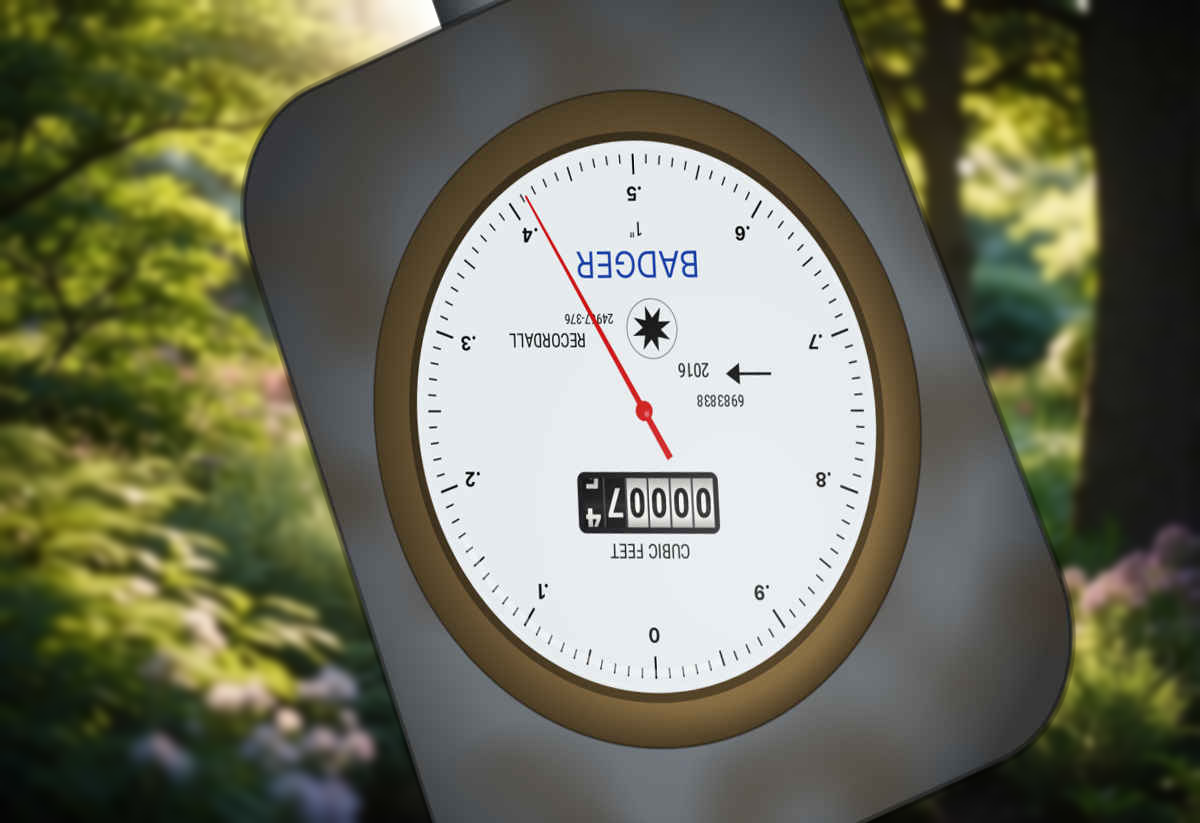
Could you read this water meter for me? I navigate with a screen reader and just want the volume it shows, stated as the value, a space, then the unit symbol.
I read 74.41 ft³
